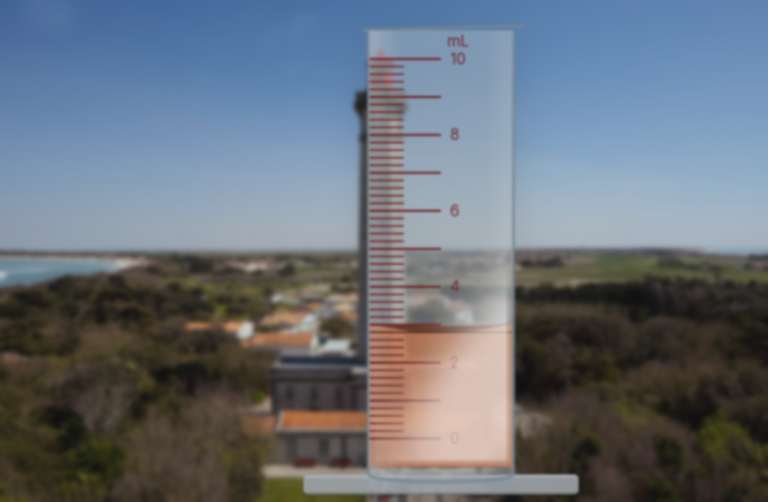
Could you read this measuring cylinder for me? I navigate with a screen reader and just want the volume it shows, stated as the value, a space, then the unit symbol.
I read 2.8 mL
